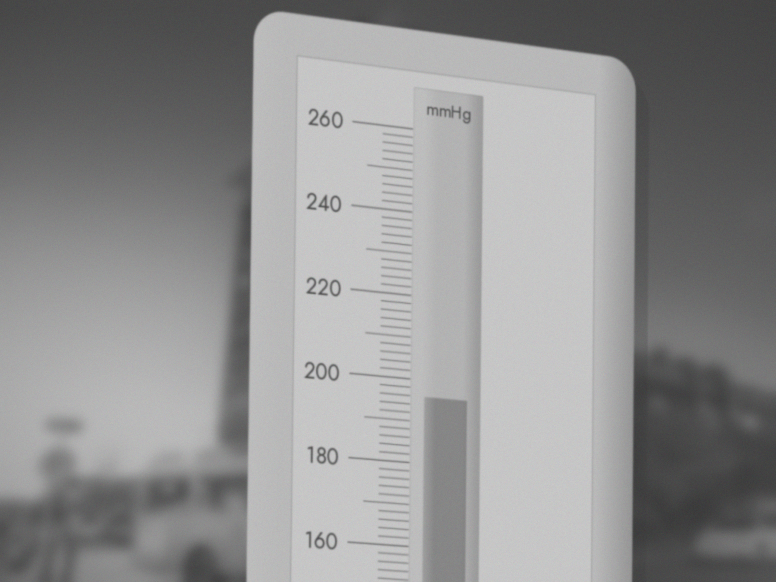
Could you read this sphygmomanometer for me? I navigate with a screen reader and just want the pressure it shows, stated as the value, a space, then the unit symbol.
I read 196 mmHg
